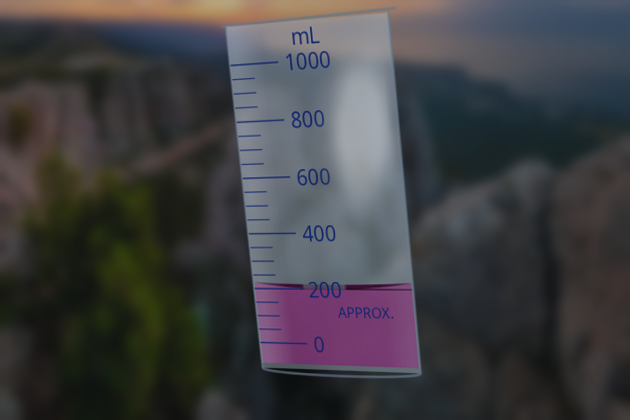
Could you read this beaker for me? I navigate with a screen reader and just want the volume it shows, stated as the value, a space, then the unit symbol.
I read 200 mL
